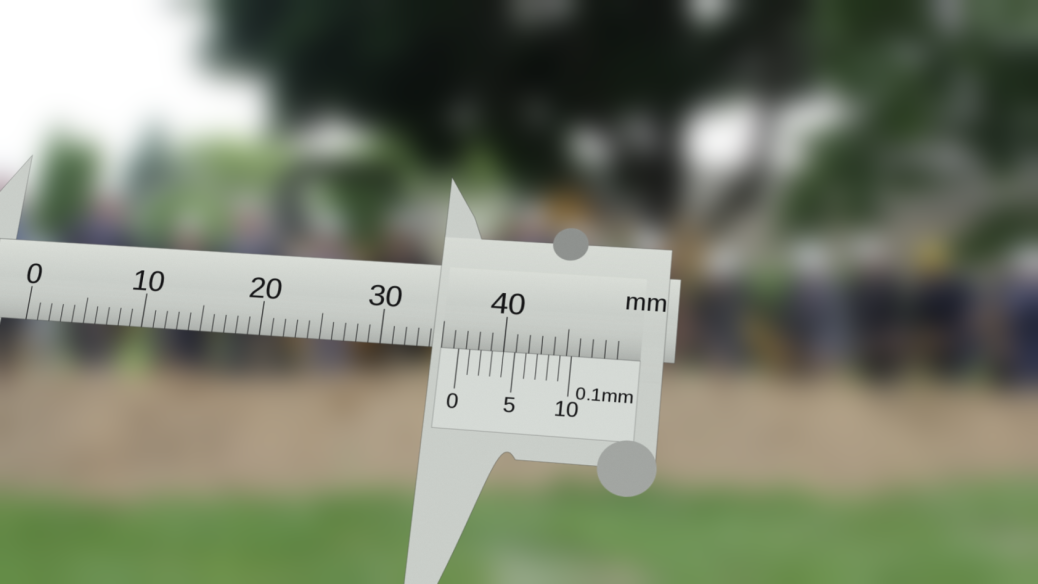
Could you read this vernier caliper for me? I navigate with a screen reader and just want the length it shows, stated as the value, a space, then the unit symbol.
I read 36.4 mm
